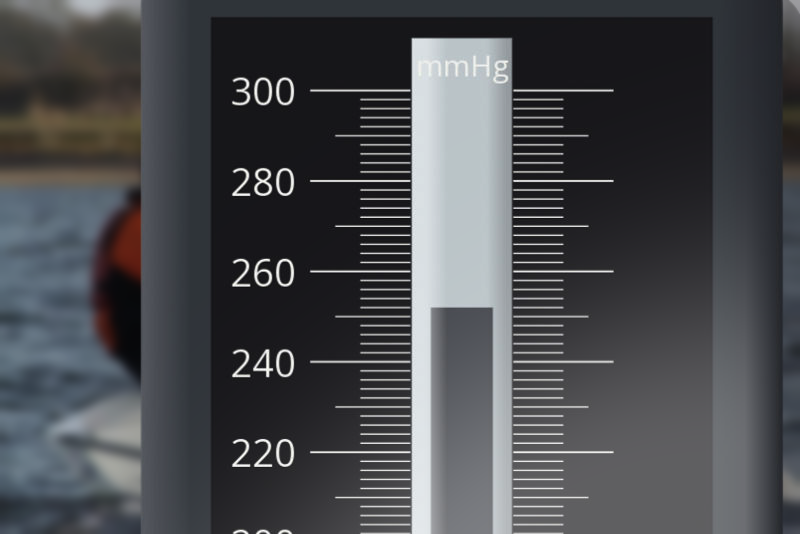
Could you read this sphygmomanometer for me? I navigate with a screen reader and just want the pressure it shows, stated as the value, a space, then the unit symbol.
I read 252 mmHg
